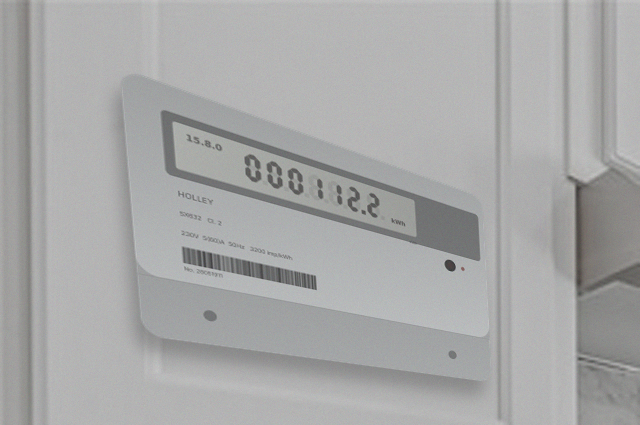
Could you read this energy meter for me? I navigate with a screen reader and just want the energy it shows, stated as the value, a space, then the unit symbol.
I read 112.2 kWh
